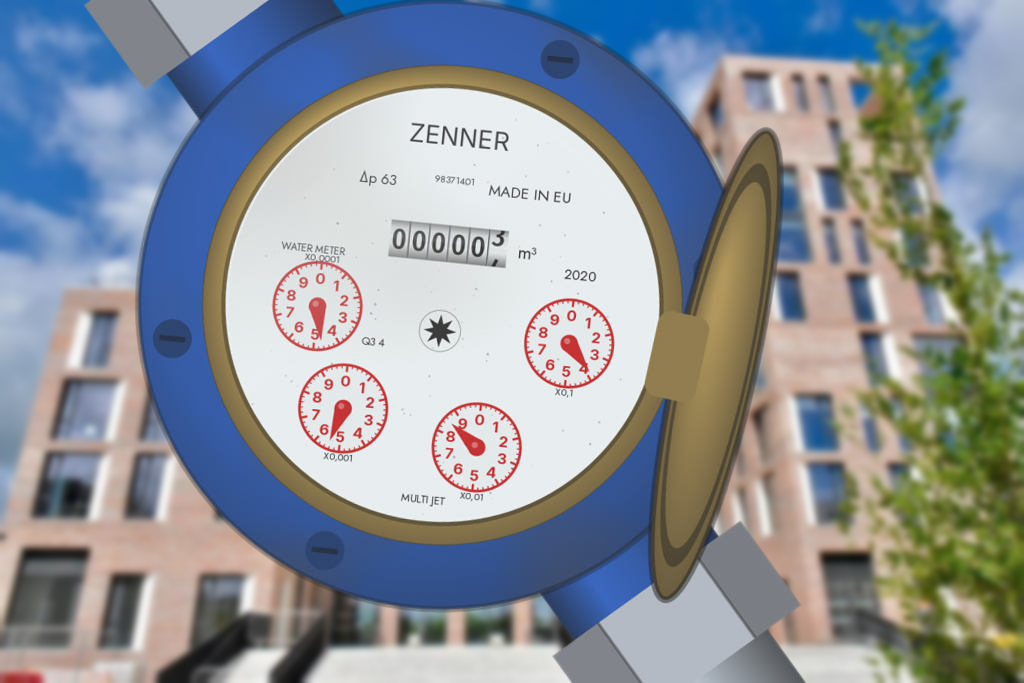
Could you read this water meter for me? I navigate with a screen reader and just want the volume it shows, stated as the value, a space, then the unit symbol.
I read 3.3854 m³
